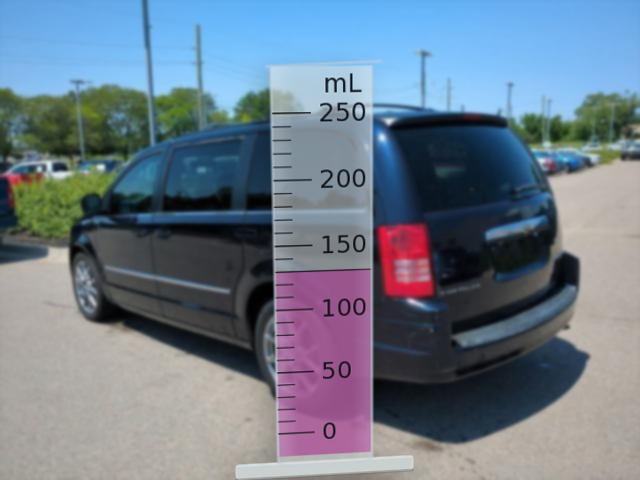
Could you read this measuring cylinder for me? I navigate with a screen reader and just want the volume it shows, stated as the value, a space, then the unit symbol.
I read 130 mL
